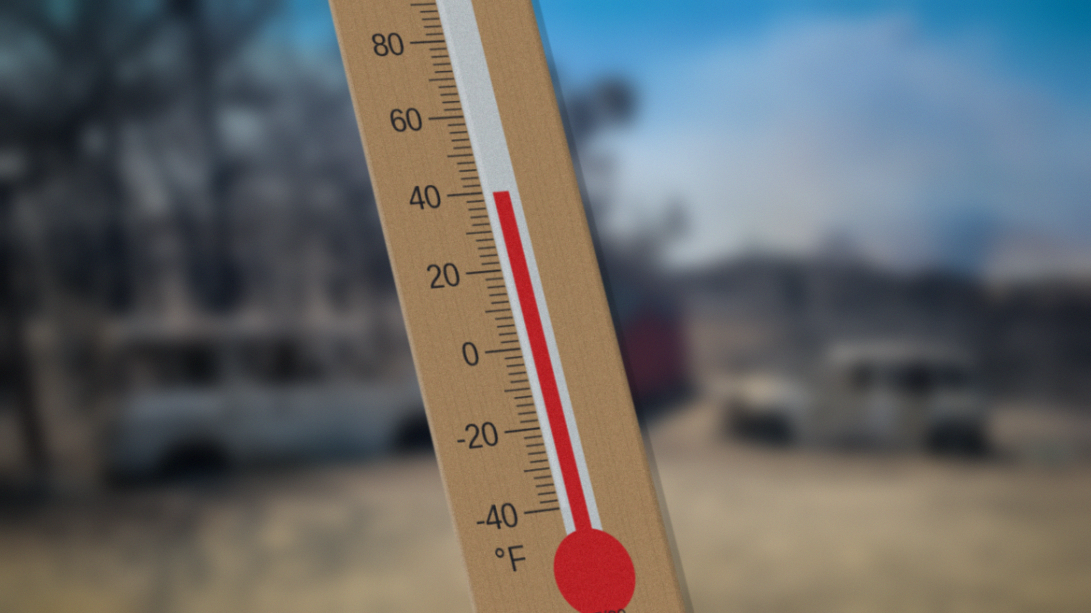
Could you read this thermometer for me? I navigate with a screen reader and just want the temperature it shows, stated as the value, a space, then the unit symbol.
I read 40 °F
